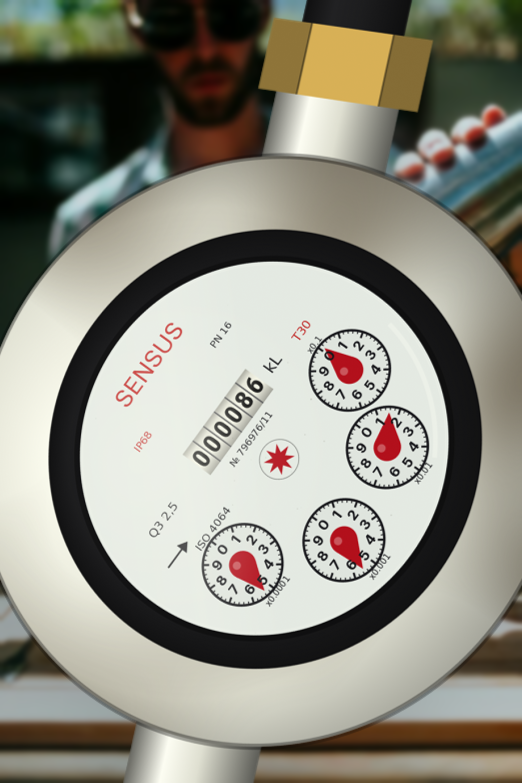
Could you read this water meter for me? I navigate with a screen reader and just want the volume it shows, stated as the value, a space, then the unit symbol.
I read 86.0155 kL
